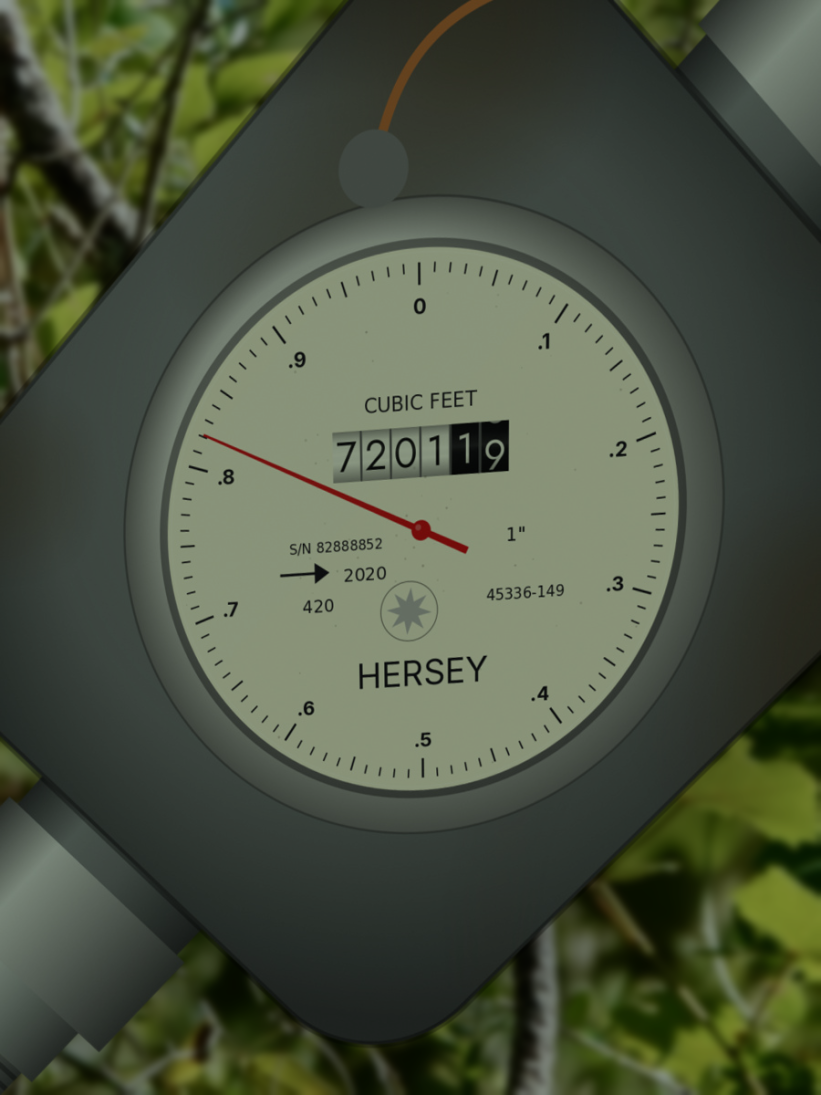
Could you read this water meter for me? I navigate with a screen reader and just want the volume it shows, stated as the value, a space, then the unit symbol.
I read 720118.82 ft³
